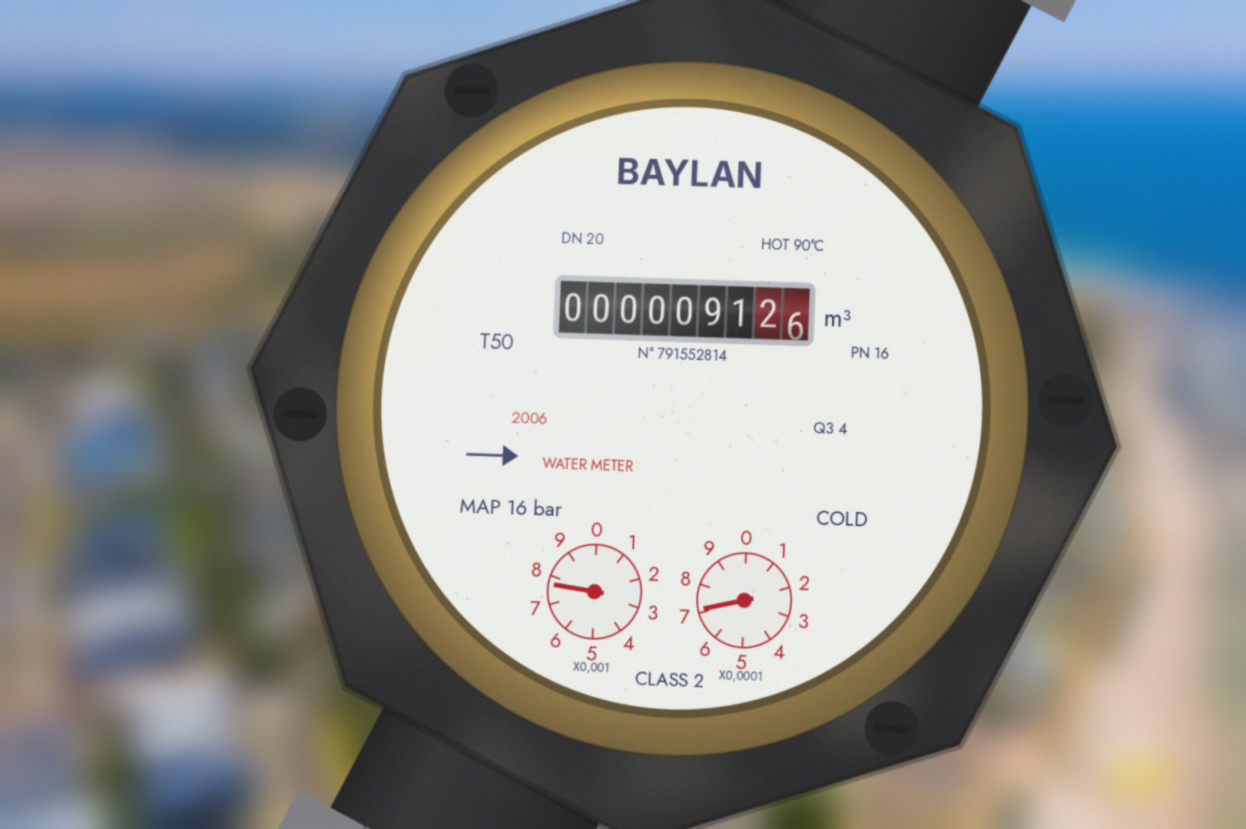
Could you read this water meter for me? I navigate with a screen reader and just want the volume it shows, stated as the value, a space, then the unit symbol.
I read 91.2577 m³
